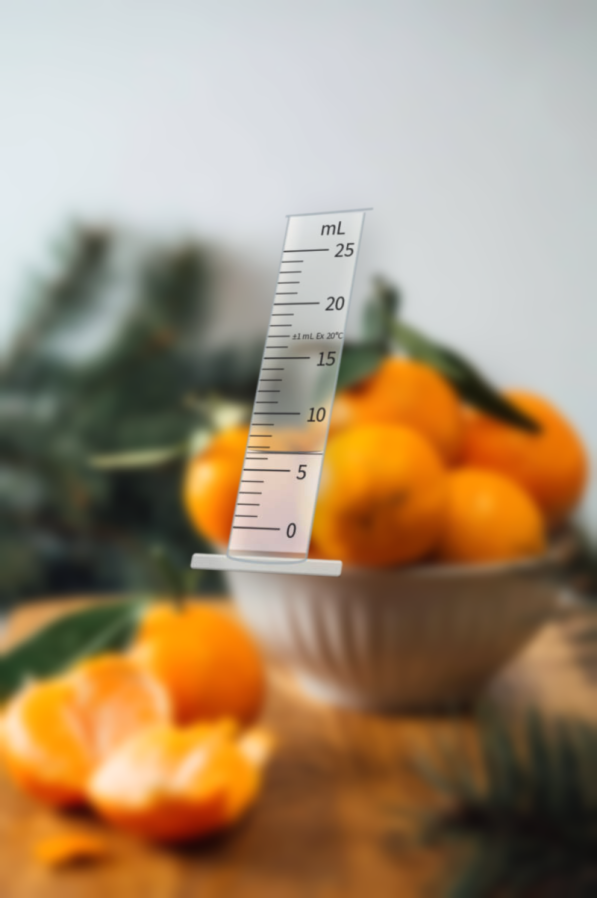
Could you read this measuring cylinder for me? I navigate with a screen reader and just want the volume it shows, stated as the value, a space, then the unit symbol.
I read 6.5 mL
